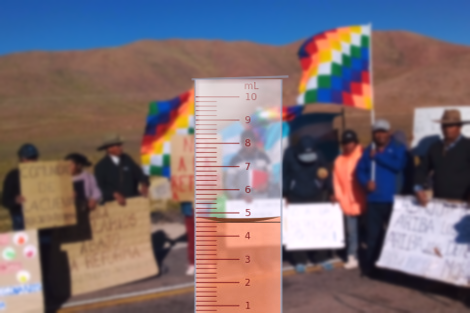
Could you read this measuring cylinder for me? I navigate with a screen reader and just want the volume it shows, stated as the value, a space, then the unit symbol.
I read 4.6 mL
